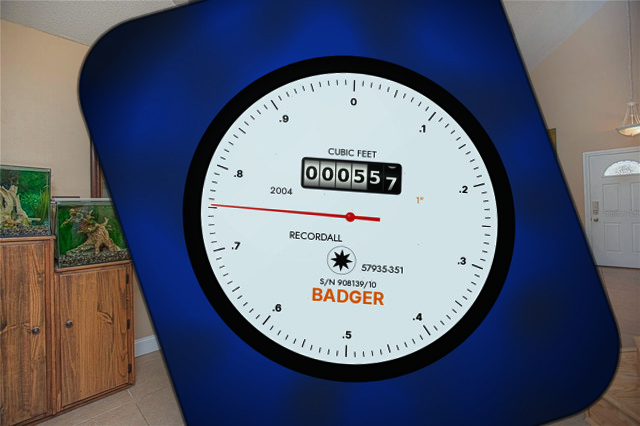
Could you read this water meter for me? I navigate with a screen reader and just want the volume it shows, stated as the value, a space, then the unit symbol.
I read 556.75 ft³
